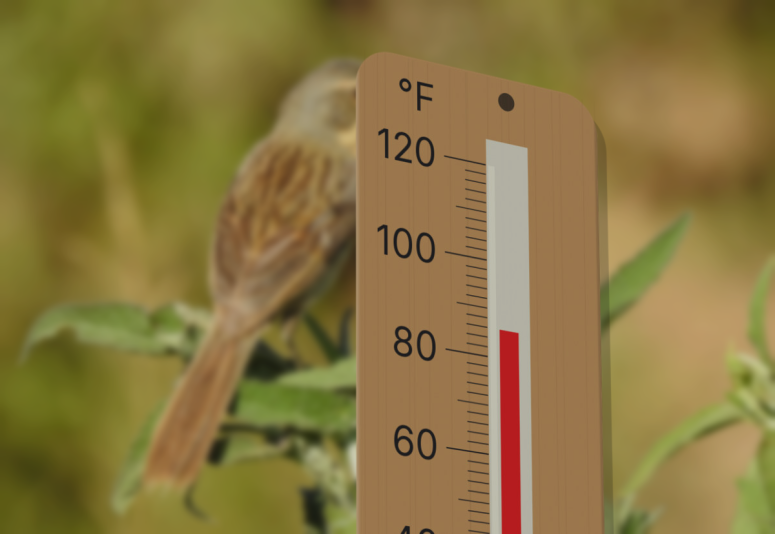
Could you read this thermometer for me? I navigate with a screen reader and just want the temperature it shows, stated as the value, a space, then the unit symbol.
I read 86 °F
